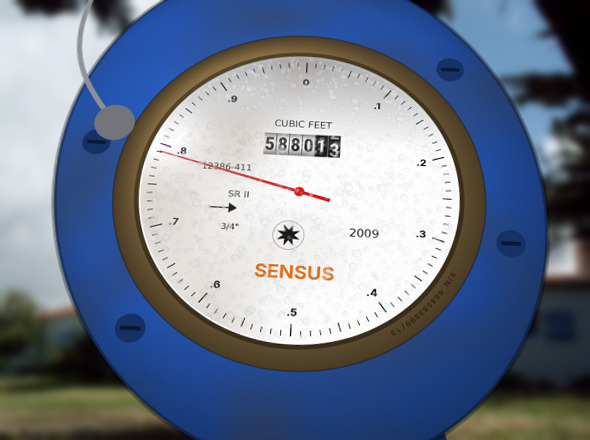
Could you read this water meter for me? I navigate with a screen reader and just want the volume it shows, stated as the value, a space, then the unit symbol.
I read 588012.79 ft³
